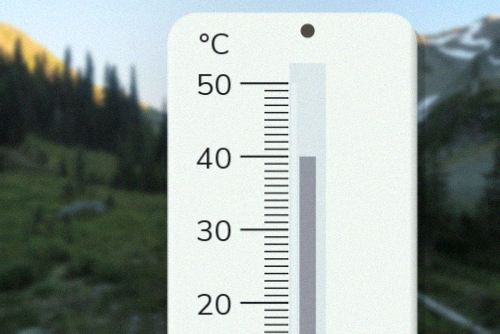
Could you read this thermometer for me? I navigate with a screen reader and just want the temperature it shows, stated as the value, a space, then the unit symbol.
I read 40 °C
